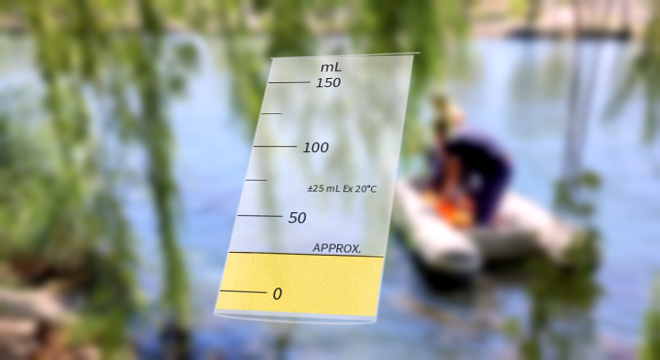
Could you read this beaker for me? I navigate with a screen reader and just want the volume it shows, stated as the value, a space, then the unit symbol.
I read 25 mL
